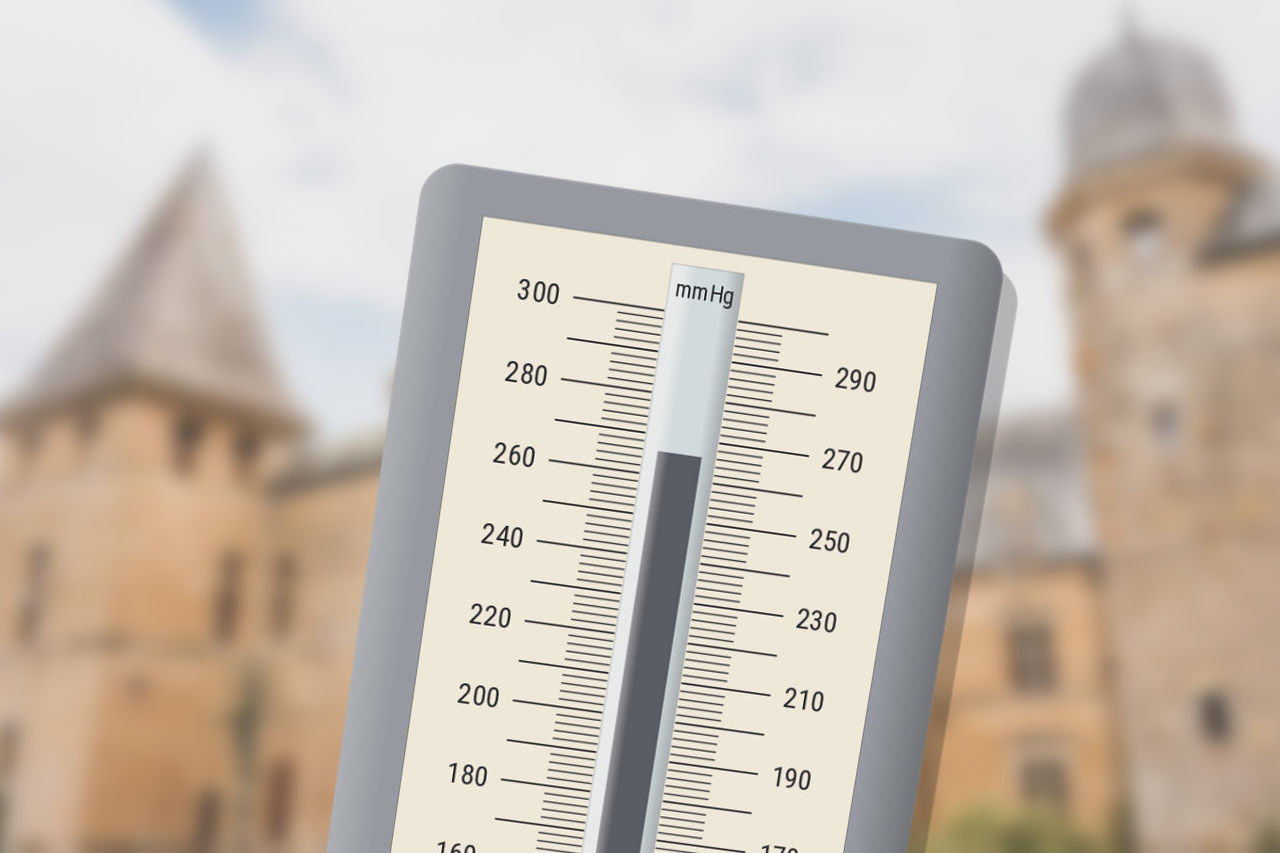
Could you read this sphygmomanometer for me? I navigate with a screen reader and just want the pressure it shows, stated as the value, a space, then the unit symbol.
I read 266 mmHg
